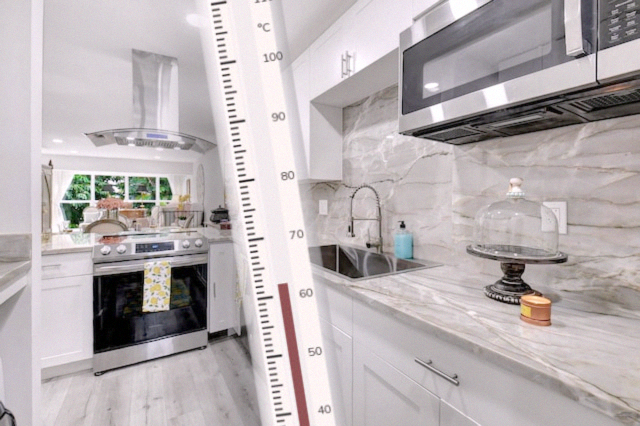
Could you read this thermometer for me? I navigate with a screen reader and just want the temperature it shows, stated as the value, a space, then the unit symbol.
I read 62 °C
